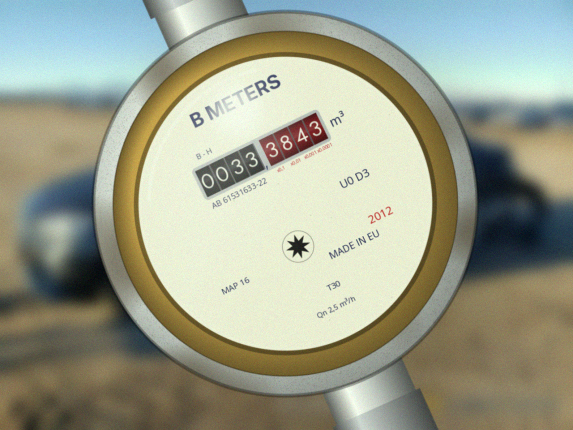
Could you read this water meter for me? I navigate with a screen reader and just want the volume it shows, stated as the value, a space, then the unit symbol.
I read 33.3843 m³
